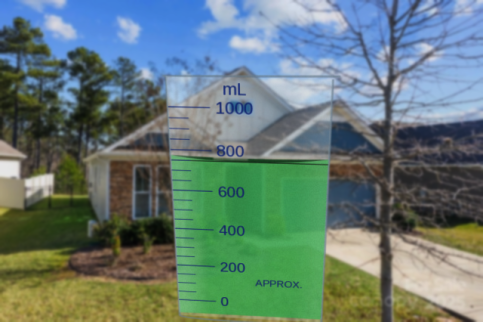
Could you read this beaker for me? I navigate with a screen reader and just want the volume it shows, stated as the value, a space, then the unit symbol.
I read 750 mL
